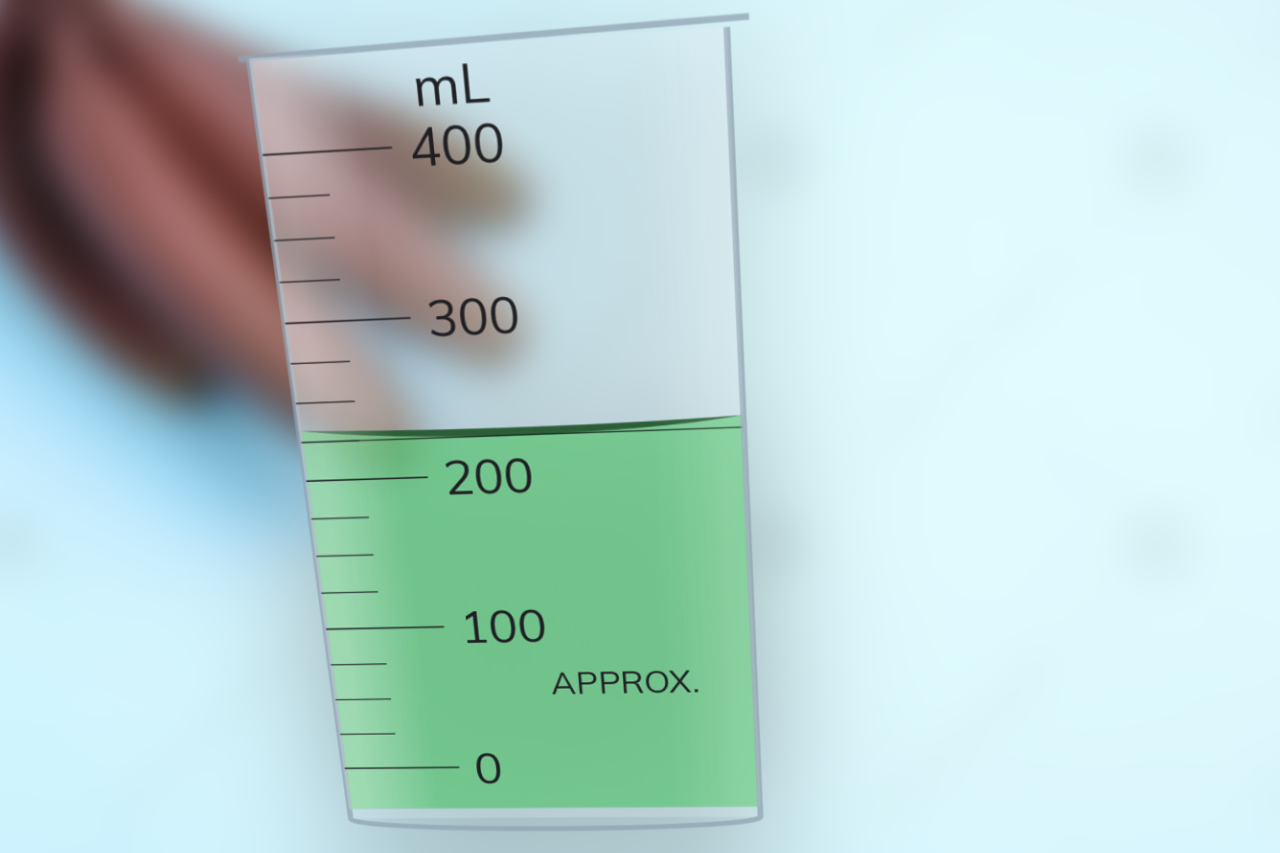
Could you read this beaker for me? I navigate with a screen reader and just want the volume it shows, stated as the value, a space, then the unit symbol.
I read 225 mL
